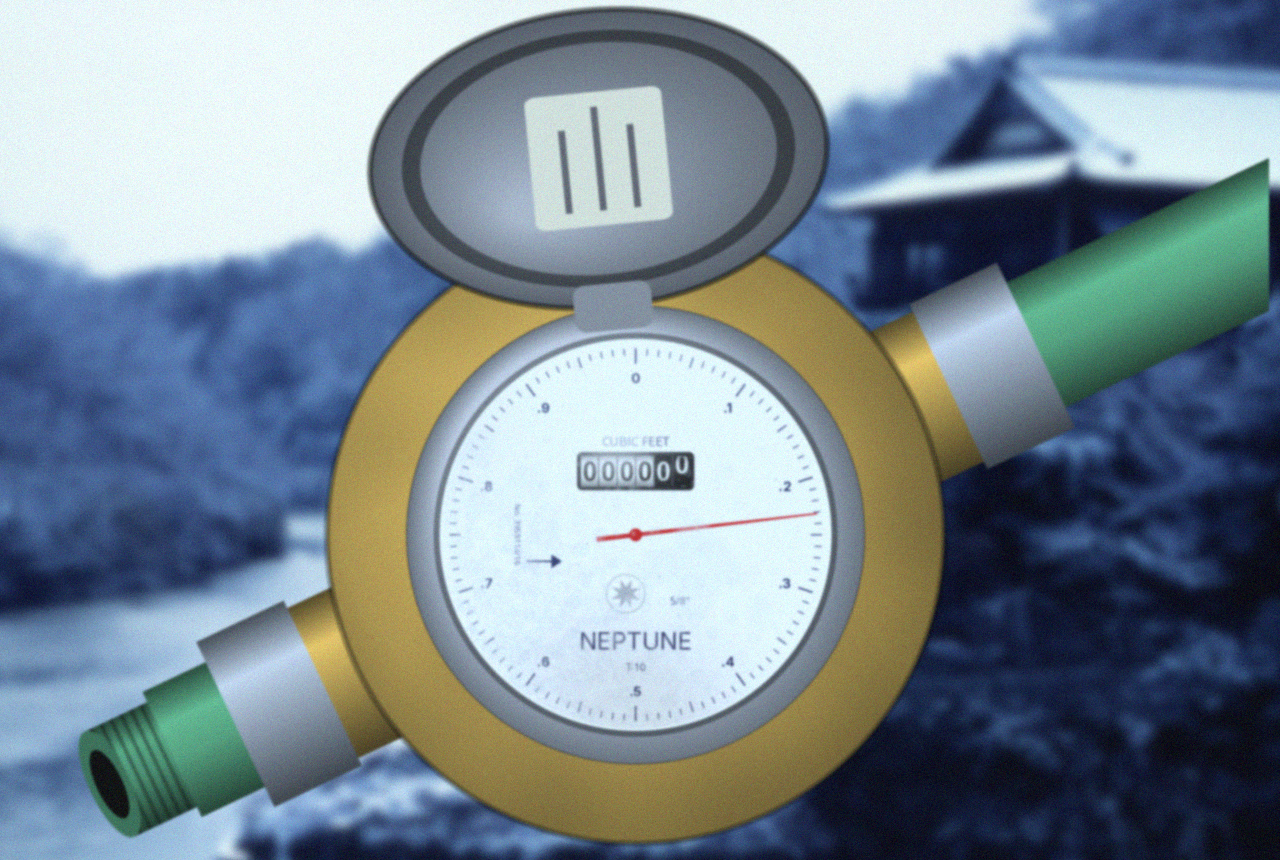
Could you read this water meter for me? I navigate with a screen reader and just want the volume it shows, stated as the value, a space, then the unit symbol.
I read 0.23 ft³
